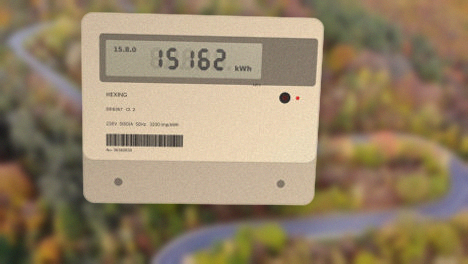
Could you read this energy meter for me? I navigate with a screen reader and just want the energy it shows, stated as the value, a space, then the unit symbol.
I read 15162 kWh
